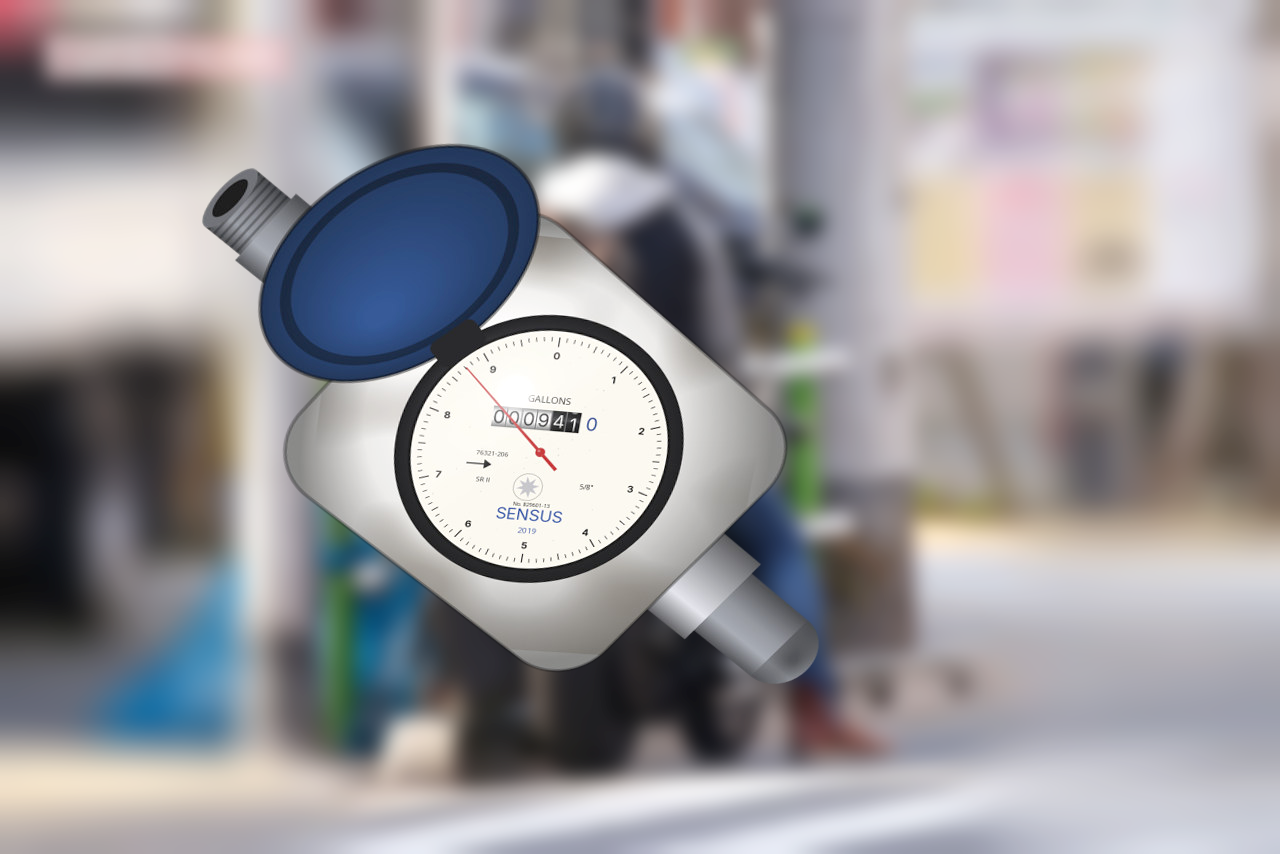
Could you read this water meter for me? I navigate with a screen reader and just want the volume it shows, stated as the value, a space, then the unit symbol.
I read 9408.7 gal
